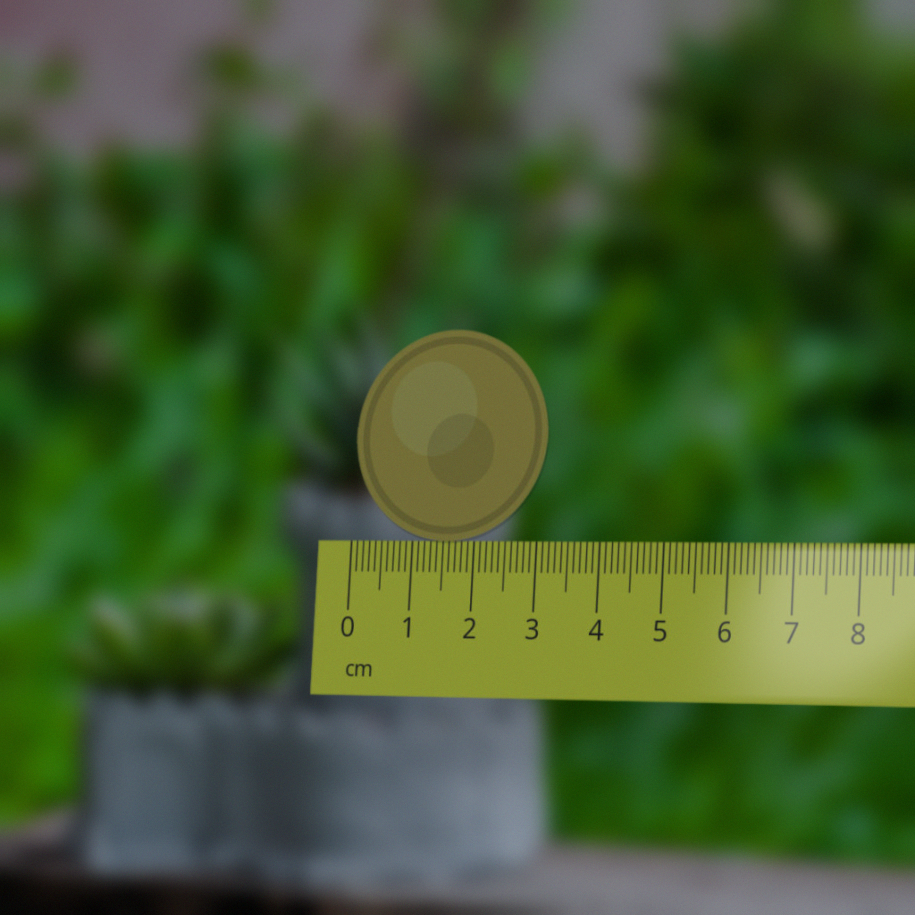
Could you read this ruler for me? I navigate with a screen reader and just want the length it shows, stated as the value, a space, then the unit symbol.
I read 3.1 cm
